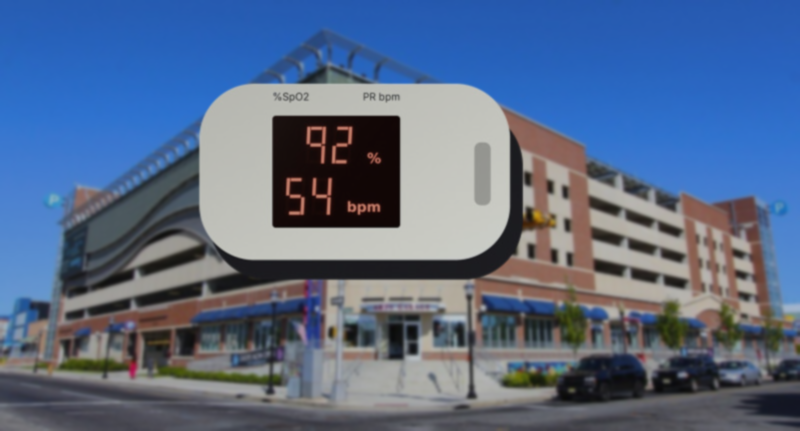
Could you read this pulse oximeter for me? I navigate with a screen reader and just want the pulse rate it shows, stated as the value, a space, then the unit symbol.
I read 54 bpm
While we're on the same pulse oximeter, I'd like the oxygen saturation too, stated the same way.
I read 92 %
